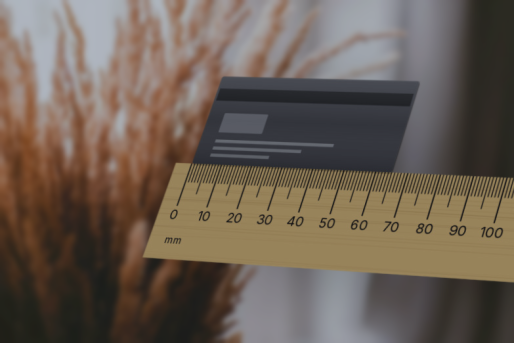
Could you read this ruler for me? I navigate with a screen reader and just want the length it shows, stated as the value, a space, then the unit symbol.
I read 65 mm
